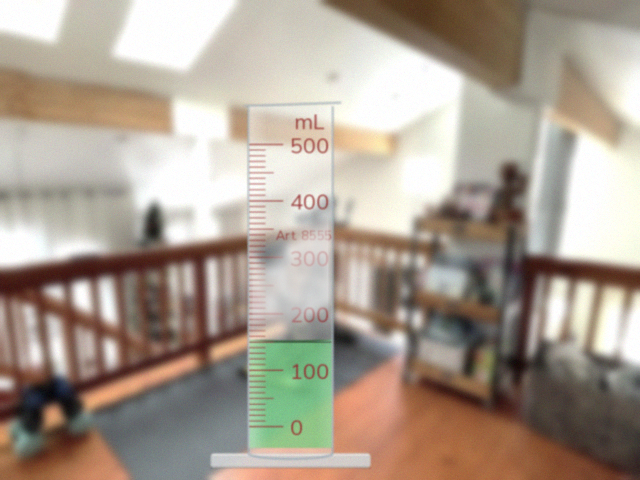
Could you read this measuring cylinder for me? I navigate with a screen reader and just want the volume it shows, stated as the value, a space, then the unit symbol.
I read 150 mL
